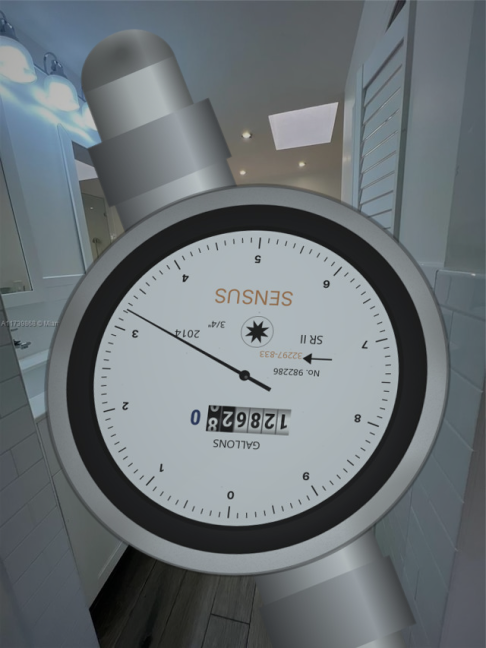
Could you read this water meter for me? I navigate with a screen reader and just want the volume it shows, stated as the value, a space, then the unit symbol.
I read 1286283.2 gal
